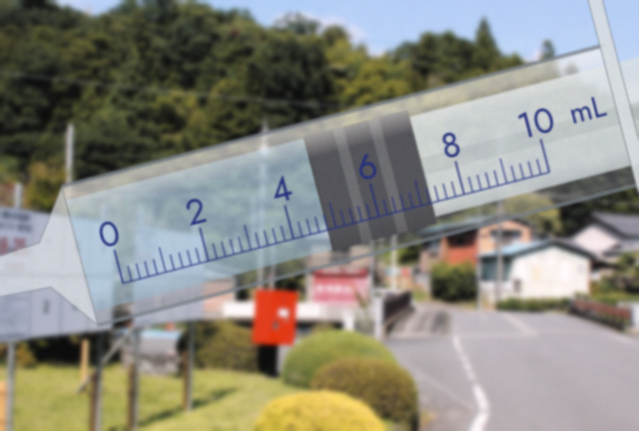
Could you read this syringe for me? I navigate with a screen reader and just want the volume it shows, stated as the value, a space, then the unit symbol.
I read 4.8 mL
